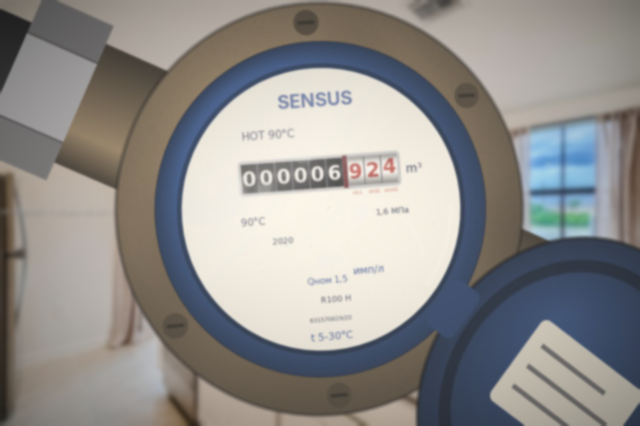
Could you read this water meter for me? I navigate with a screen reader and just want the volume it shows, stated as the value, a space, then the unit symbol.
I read 6.924 m³
